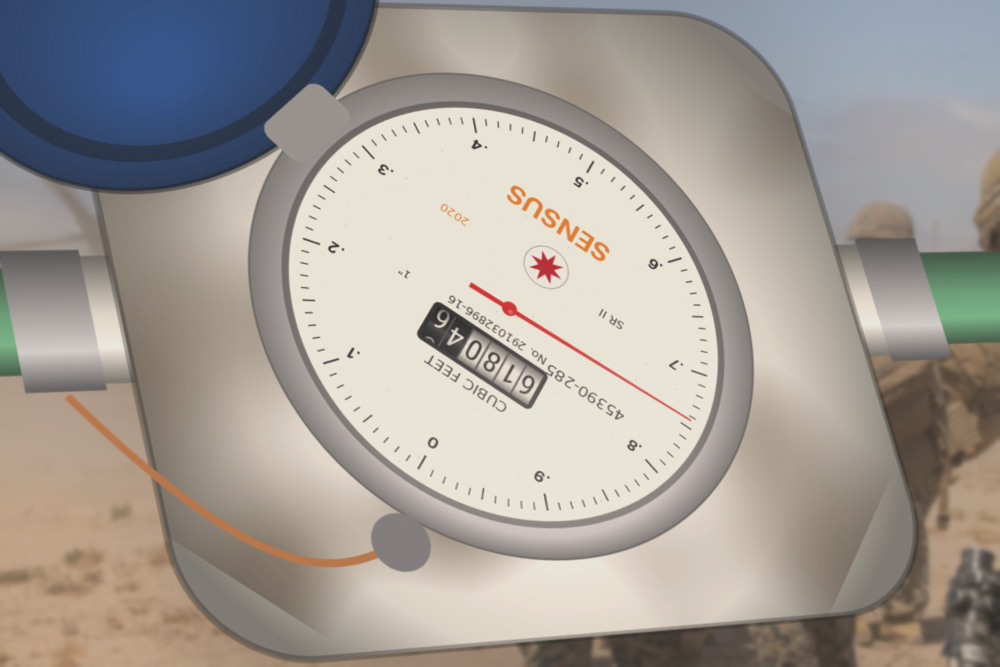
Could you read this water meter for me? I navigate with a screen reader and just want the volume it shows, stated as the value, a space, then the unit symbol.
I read 618045.74 ft³
